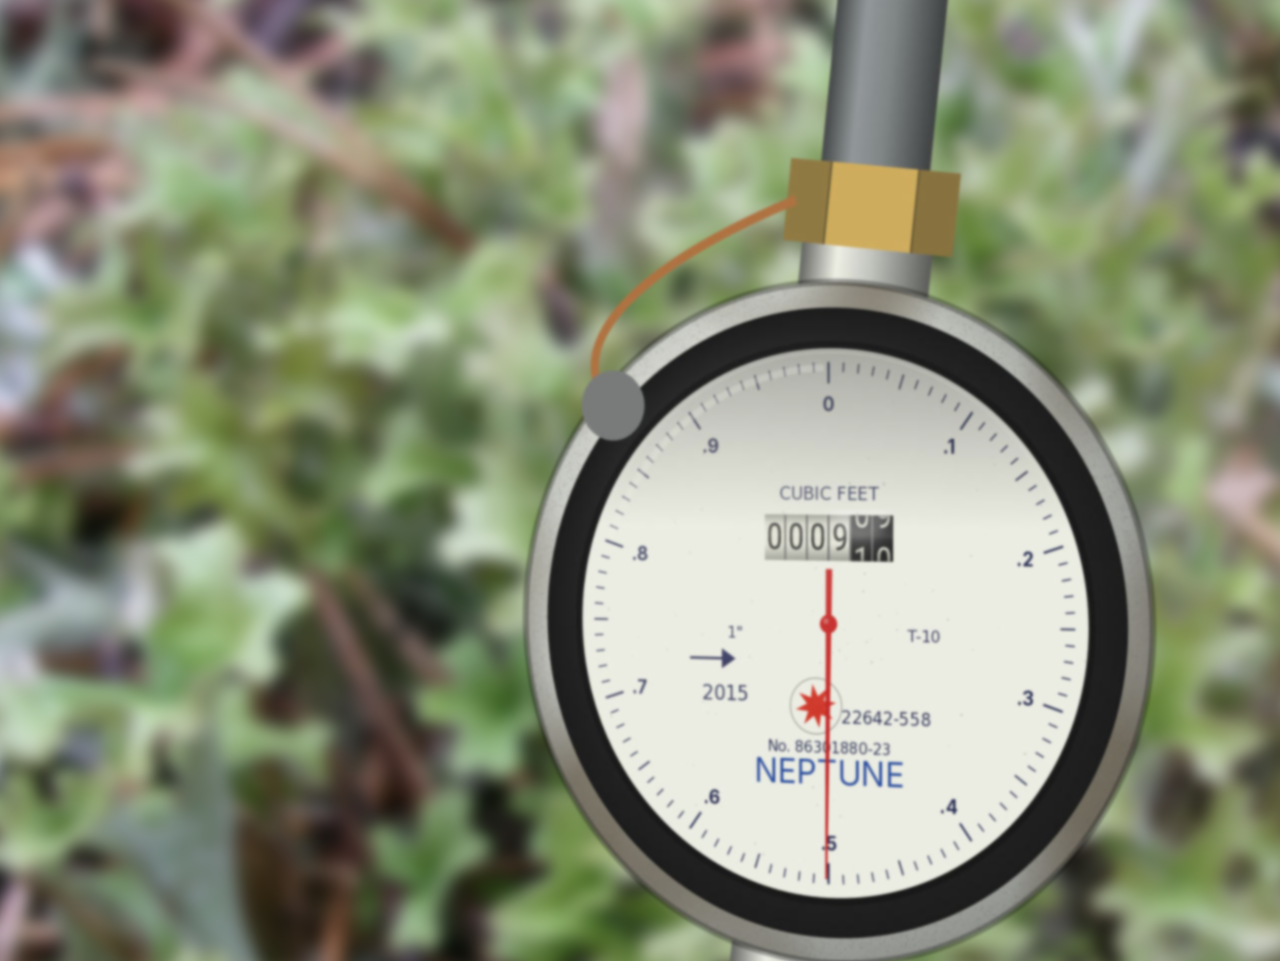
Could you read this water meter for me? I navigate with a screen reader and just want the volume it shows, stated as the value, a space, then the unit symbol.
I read 909.50 ft³
